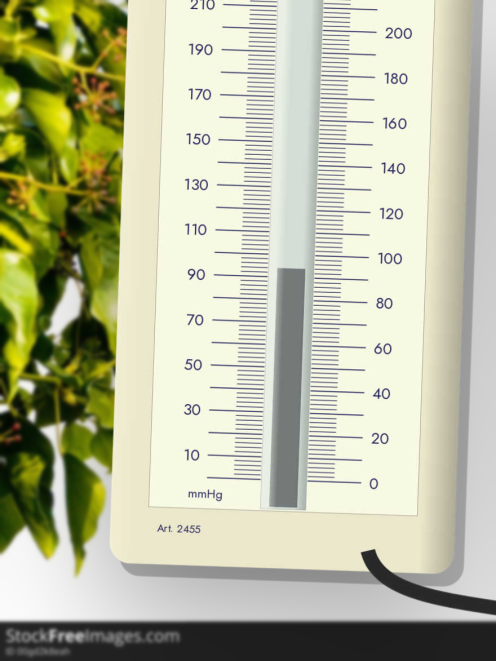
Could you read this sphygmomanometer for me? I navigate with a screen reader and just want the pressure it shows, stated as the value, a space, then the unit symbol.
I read 94 mmHg
